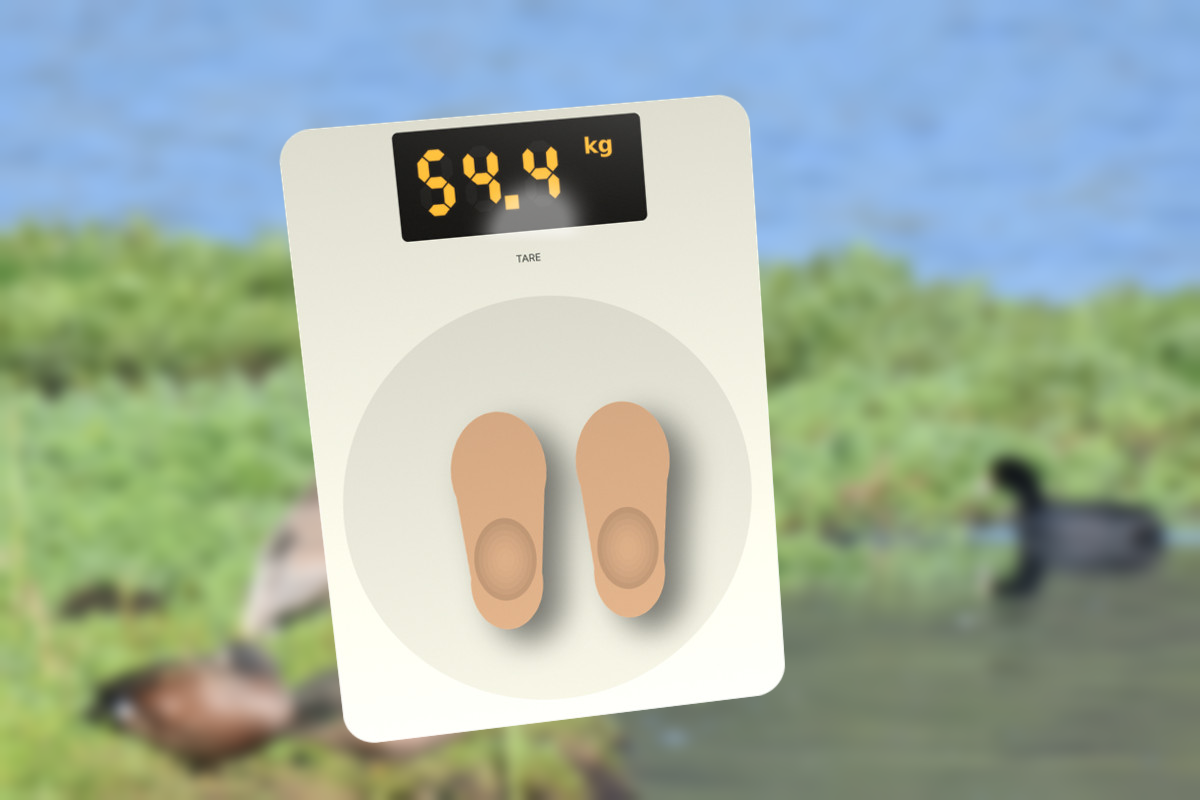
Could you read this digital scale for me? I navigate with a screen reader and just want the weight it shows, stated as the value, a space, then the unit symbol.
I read 54.4 kg
